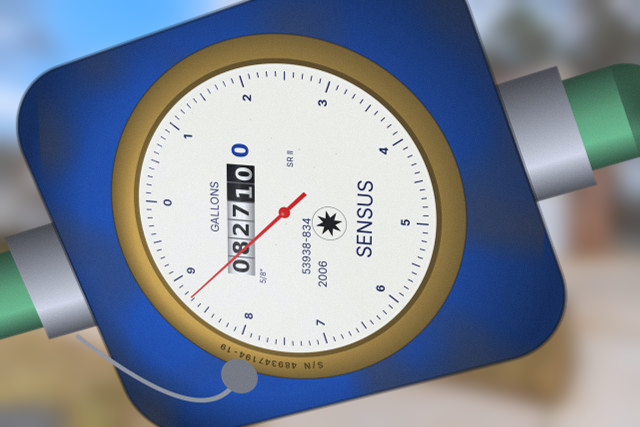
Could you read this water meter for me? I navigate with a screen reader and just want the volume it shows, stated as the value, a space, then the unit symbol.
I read 827098.7 gal
